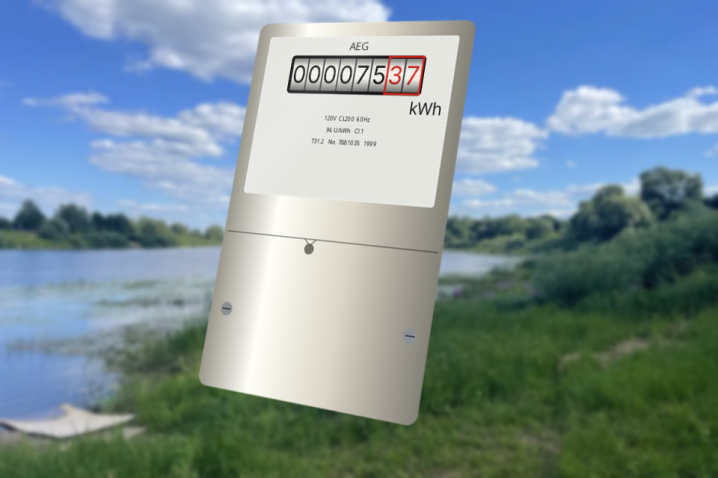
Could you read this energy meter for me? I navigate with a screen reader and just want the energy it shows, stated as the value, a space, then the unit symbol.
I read 75.37 kWh
